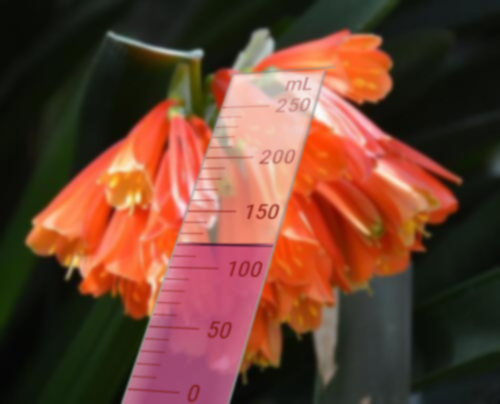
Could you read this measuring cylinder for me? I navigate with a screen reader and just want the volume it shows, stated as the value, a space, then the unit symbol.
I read 120 mL
